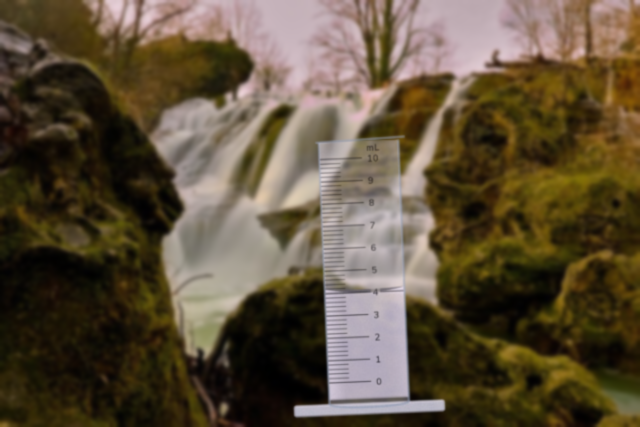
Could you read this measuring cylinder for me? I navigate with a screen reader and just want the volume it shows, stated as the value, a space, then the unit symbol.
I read 4 mL
